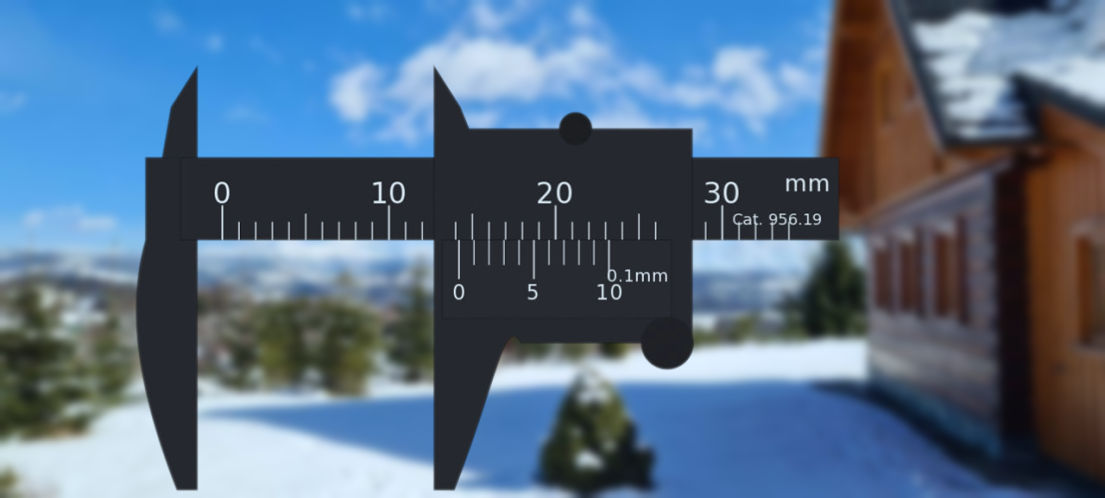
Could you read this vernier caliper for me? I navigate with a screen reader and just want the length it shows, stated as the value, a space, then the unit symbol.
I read 14.2 mm
